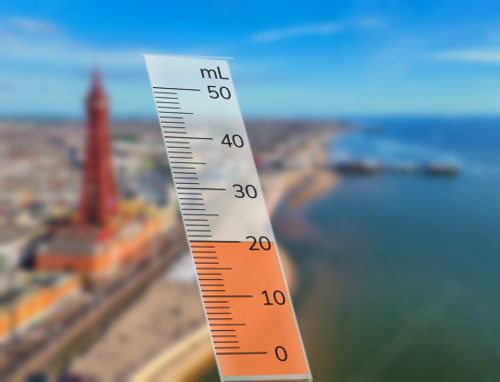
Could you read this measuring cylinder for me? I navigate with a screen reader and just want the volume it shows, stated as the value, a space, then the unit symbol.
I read 20 mL
